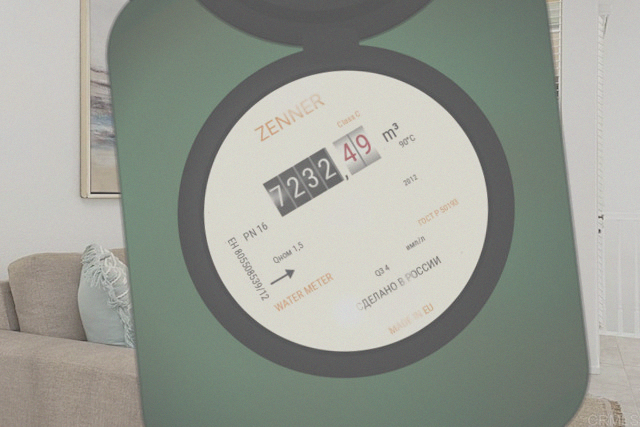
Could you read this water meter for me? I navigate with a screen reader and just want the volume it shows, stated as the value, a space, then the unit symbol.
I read 7232.49 m³
